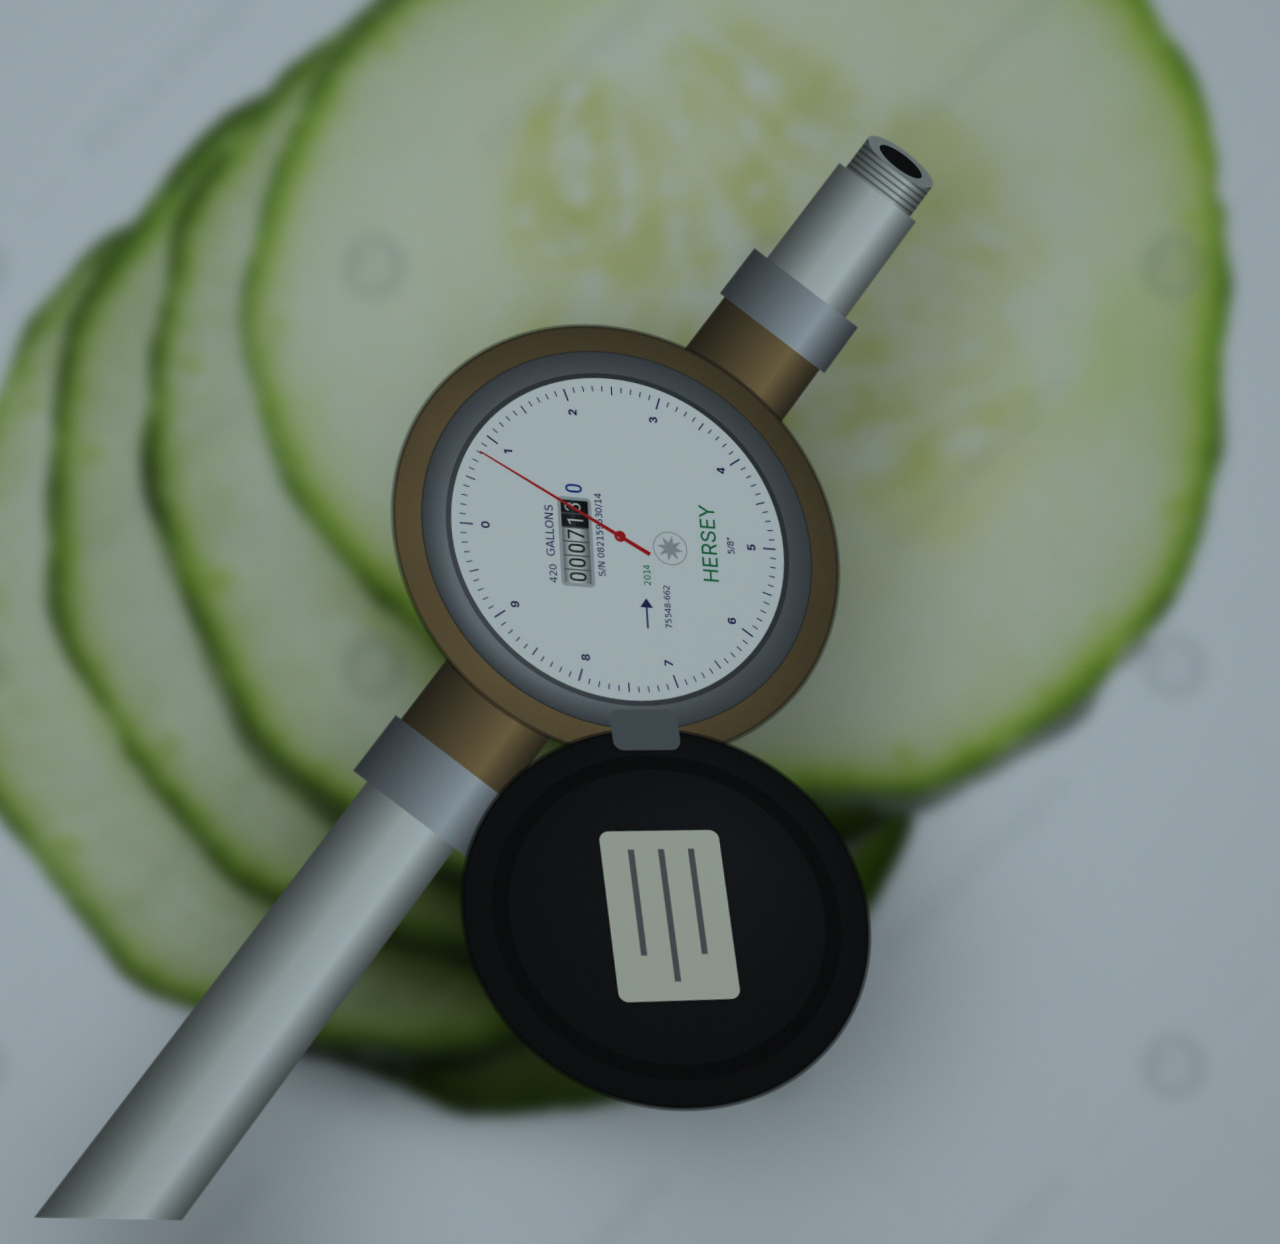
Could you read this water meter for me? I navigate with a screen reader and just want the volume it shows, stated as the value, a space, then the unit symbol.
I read 7130.8 gal
